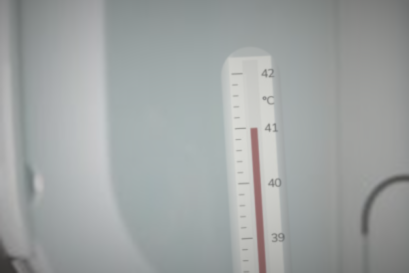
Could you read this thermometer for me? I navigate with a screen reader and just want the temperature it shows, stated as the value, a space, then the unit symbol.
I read 41 °C
